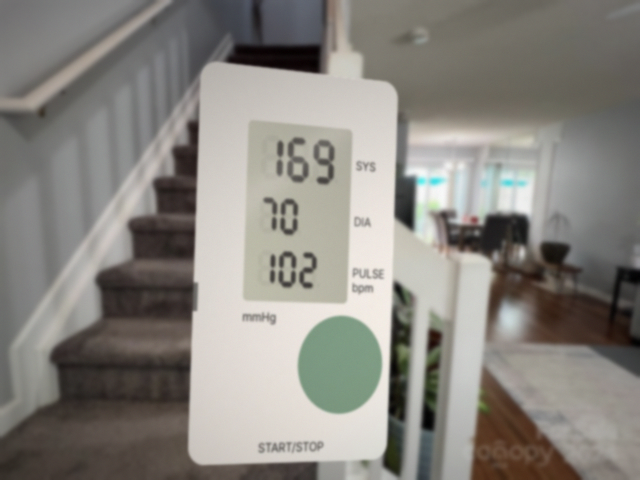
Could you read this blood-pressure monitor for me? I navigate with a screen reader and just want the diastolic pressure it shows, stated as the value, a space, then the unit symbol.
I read 70 mmHg
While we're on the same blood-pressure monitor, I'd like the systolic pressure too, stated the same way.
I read 169 mmHg
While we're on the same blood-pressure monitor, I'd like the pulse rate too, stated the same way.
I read 102 bpm
